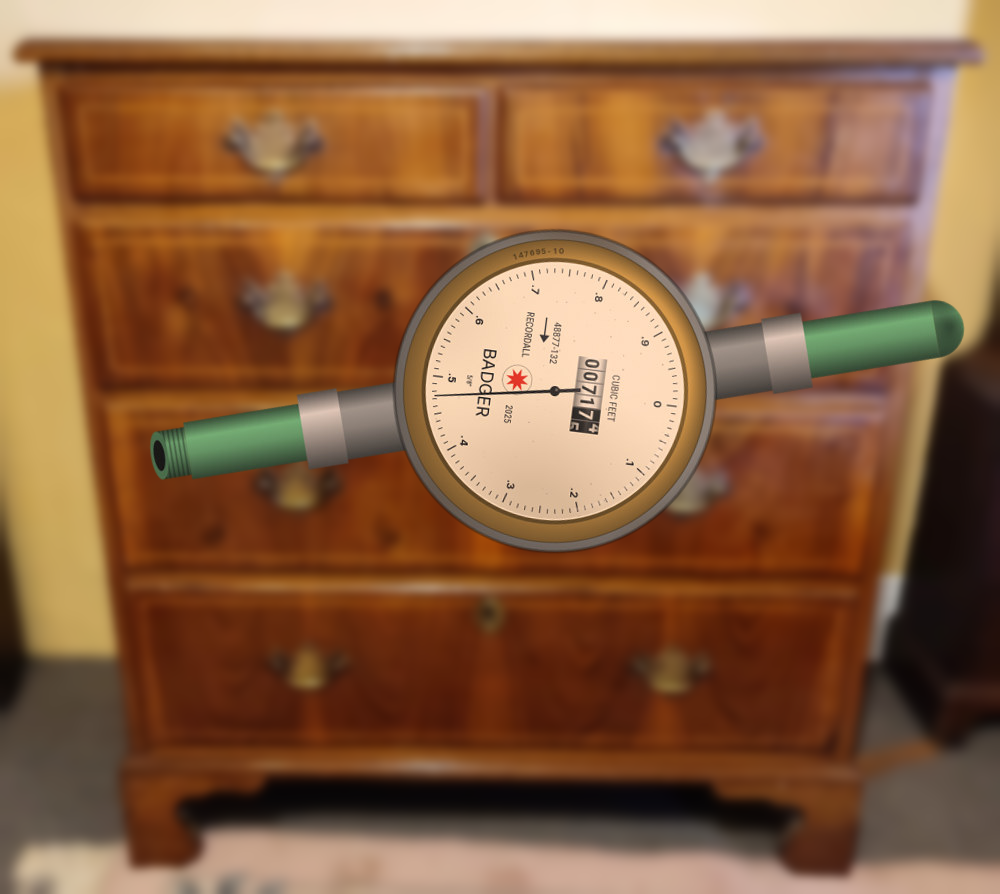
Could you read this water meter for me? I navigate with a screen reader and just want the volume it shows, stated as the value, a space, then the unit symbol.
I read 7174.47 ft³
